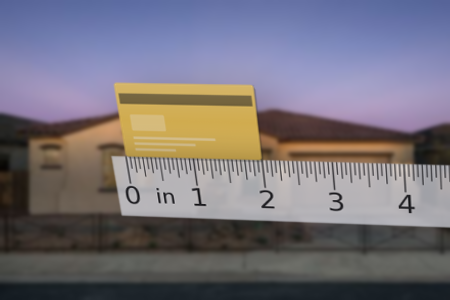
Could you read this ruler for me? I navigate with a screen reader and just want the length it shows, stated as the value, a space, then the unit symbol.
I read 2 in
